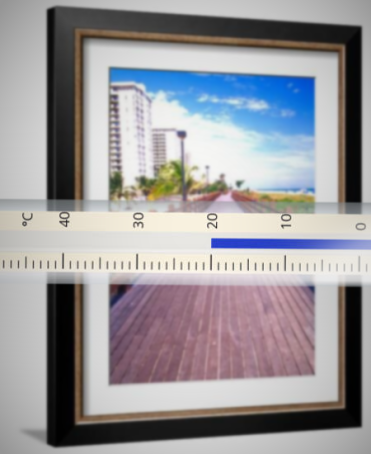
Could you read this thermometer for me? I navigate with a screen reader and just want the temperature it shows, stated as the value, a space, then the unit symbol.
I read 20 °C
